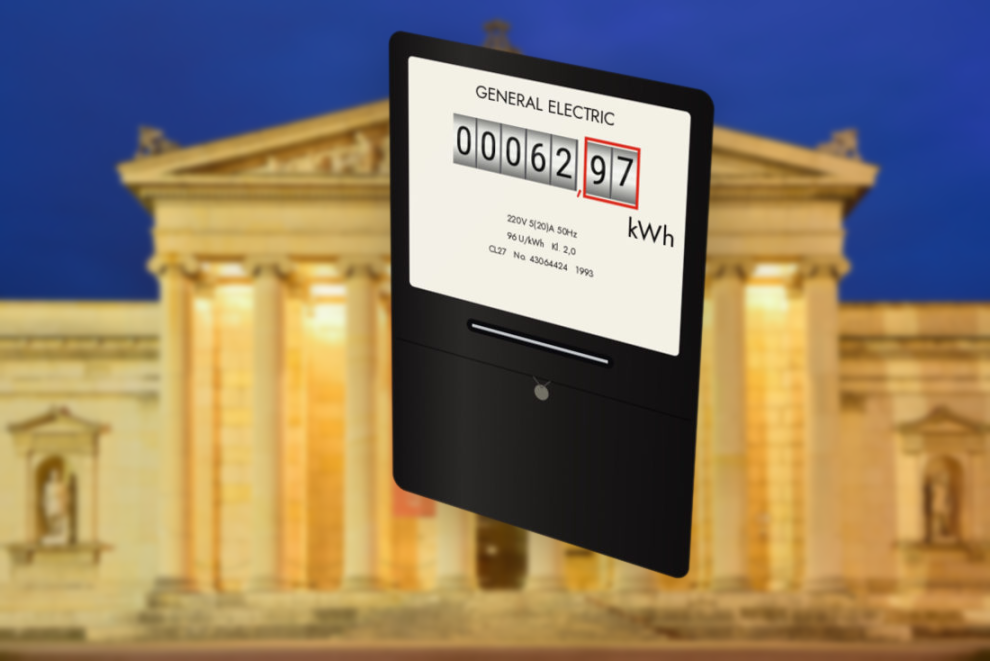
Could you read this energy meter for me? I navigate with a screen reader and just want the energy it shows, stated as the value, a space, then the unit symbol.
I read 62.97 kWh
